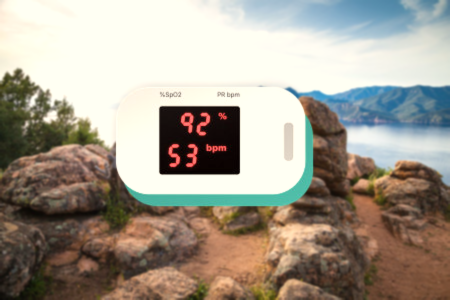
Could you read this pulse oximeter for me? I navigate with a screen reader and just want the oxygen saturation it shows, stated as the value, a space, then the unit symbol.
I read 92 %
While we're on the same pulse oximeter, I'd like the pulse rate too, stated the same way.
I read 53 bpm
